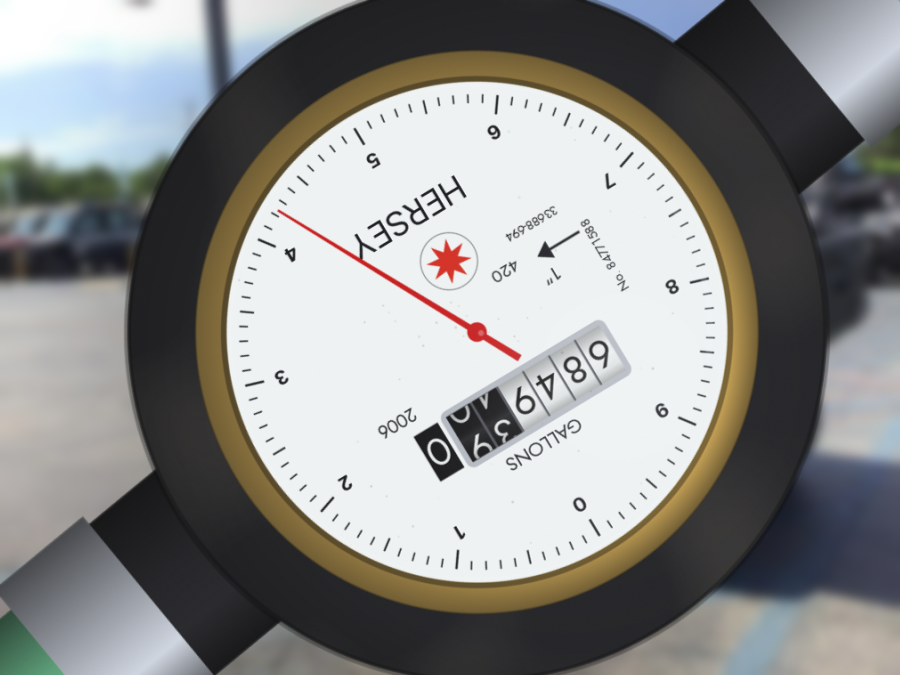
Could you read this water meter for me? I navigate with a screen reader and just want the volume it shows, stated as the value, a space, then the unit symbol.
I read 6849394.2 gal
